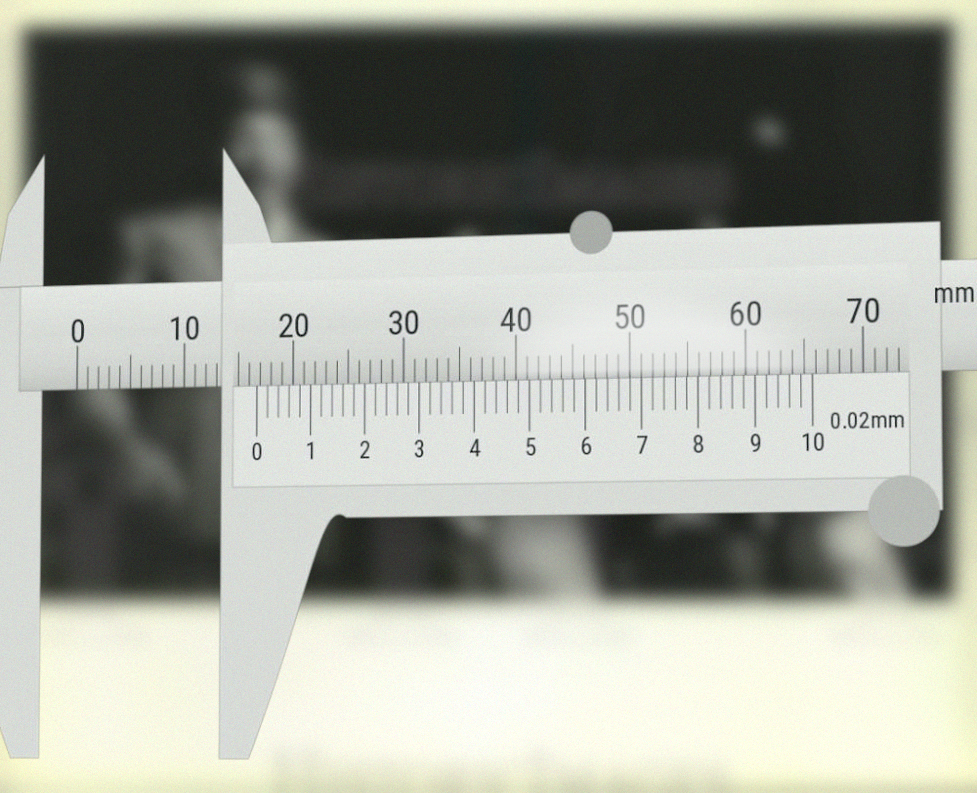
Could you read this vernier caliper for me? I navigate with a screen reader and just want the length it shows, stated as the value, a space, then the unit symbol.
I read 16.7 mm
